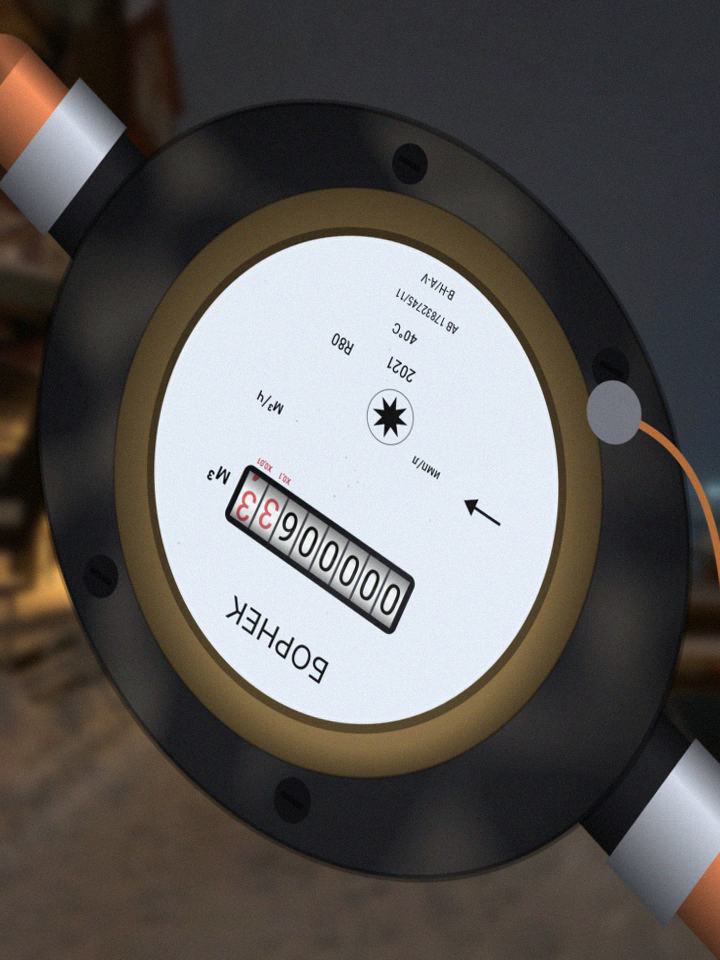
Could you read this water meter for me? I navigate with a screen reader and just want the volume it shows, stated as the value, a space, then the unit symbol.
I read 6.33 m³
